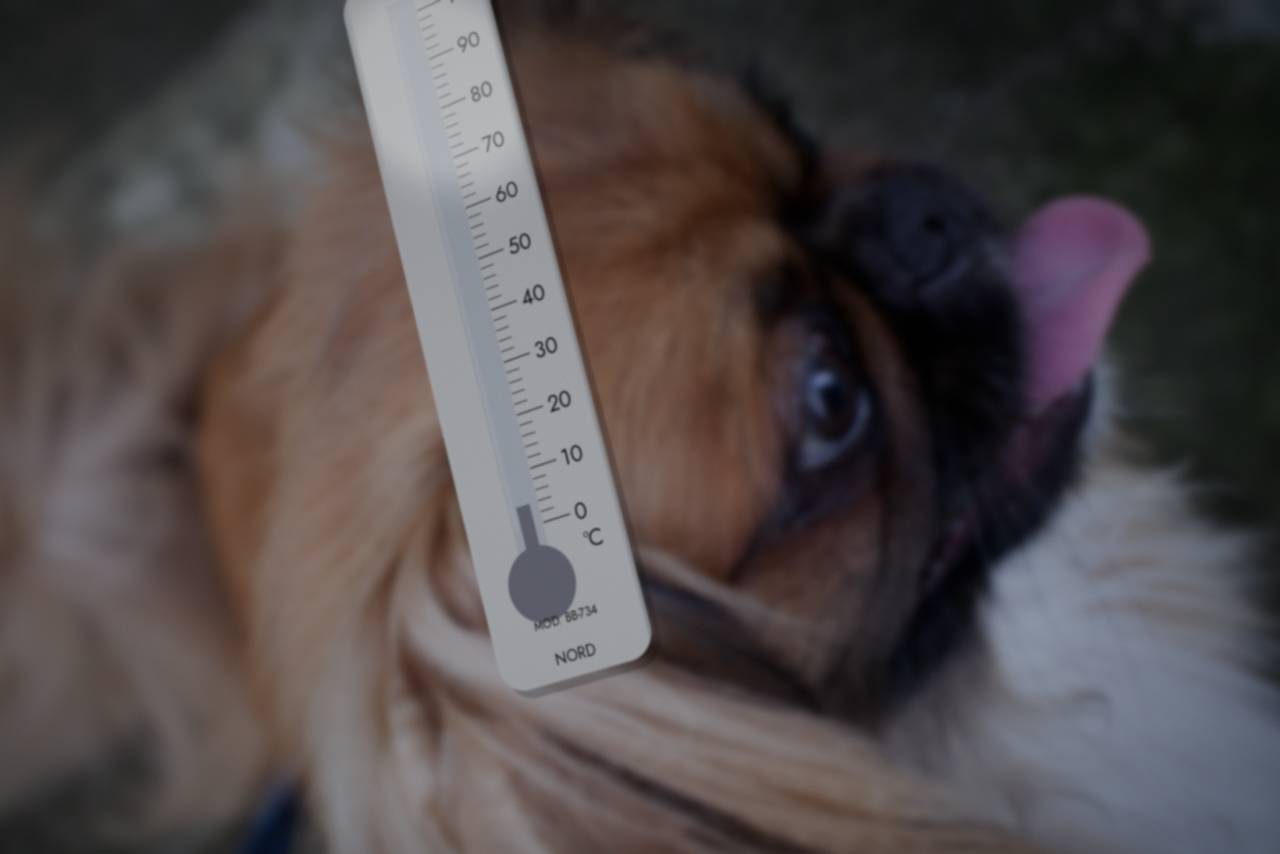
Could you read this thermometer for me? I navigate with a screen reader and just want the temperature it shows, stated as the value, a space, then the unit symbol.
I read 4 °C
